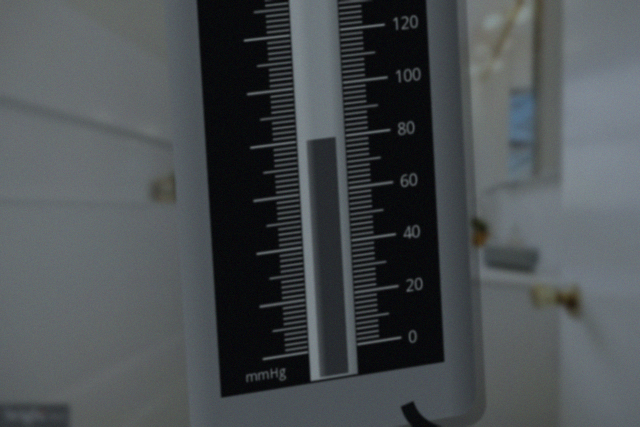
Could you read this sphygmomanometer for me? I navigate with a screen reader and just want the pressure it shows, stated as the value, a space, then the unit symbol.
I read 80 mmHg
